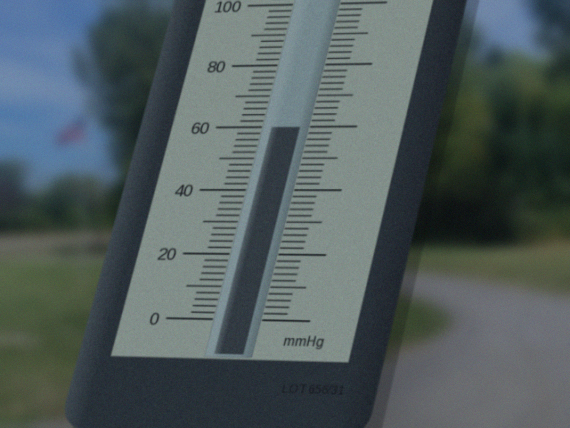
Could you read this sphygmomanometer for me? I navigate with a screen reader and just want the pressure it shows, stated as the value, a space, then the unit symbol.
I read 60 mmHg
